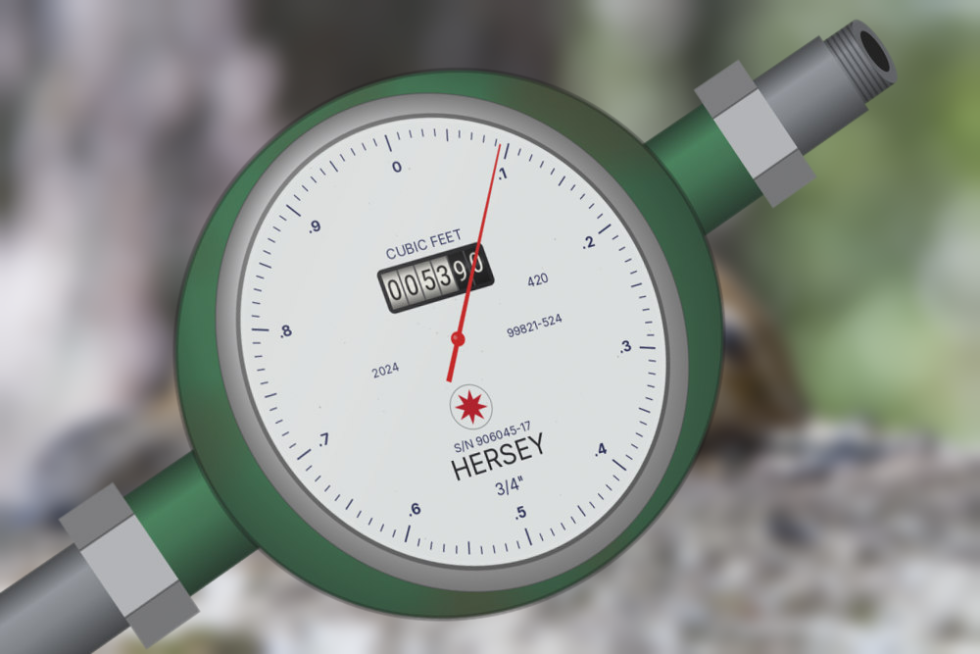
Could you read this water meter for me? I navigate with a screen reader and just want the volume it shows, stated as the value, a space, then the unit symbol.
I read 5390.09 ft³
